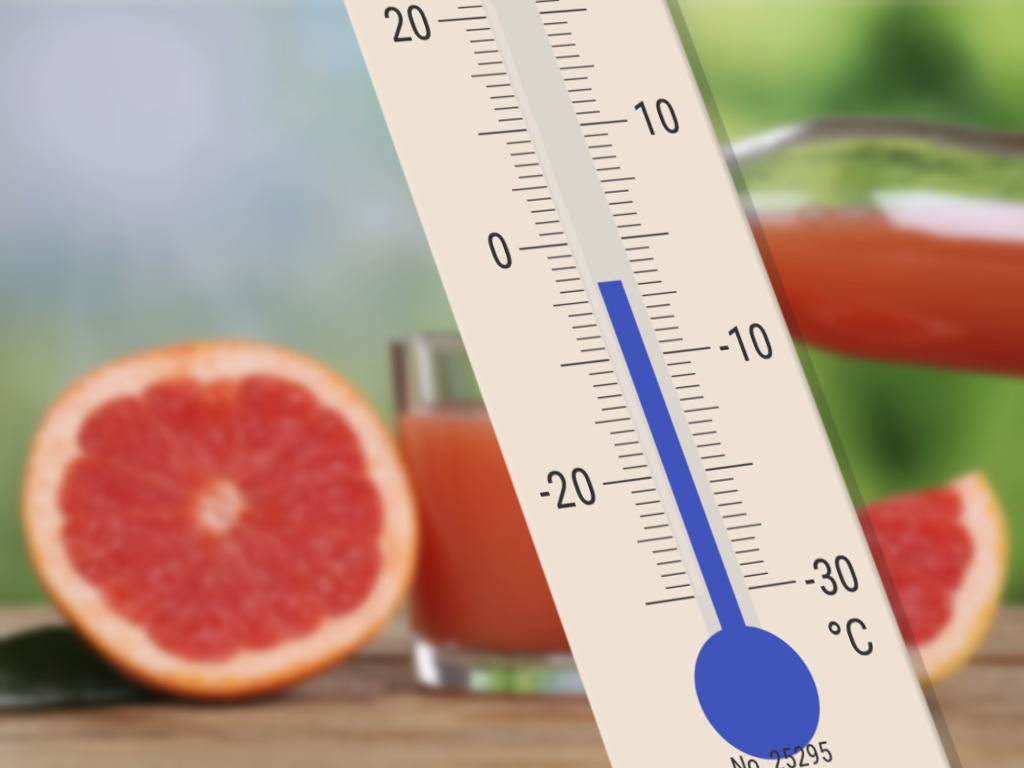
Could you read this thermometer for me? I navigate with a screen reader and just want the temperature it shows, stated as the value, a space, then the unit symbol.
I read -3.5 °C
